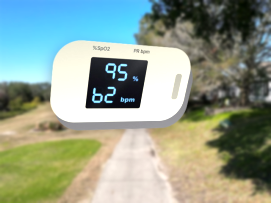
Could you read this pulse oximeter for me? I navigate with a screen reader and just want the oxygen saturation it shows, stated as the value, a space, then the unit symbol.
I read 95 %
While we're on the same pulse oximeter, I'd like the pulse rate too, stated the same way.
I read 62 bpm
